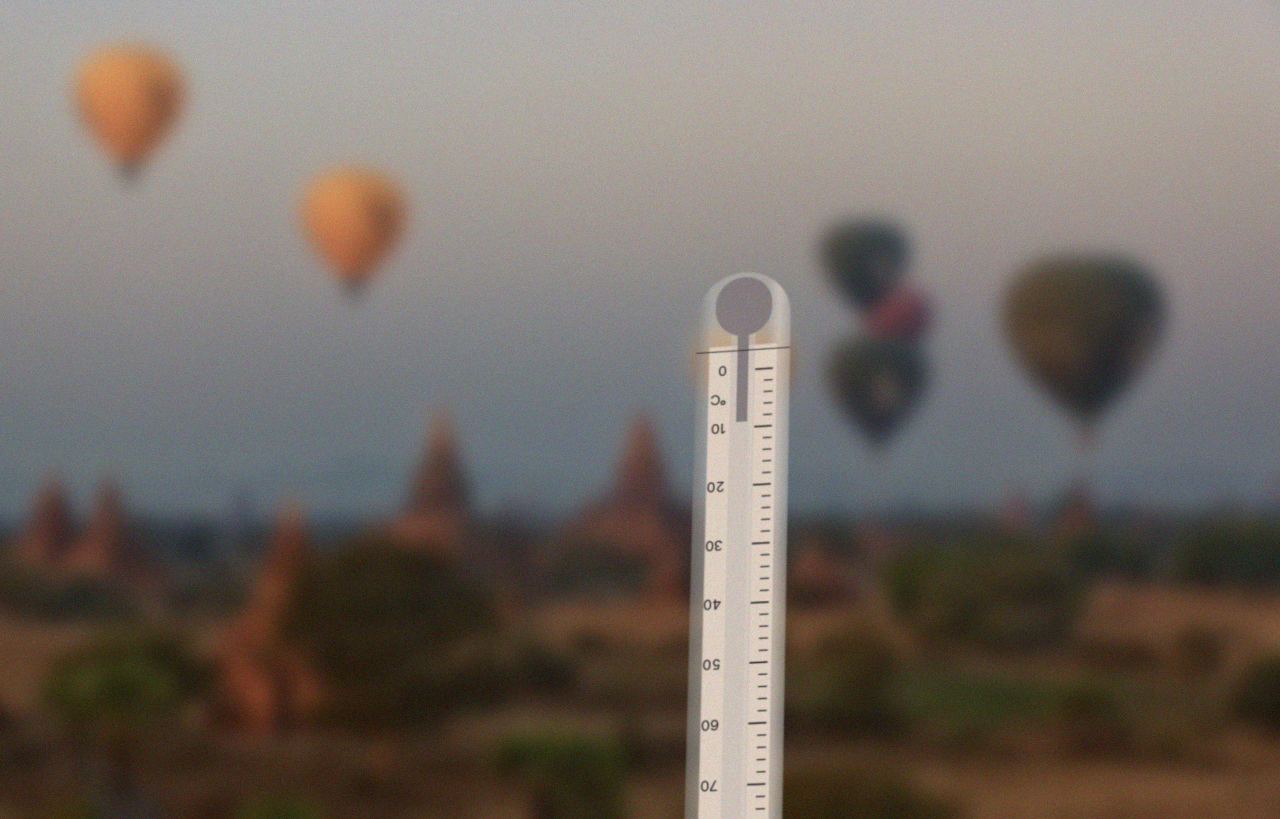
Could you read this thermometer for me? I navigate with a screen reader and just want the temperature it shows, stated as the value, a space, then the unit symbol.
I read 9 °C
